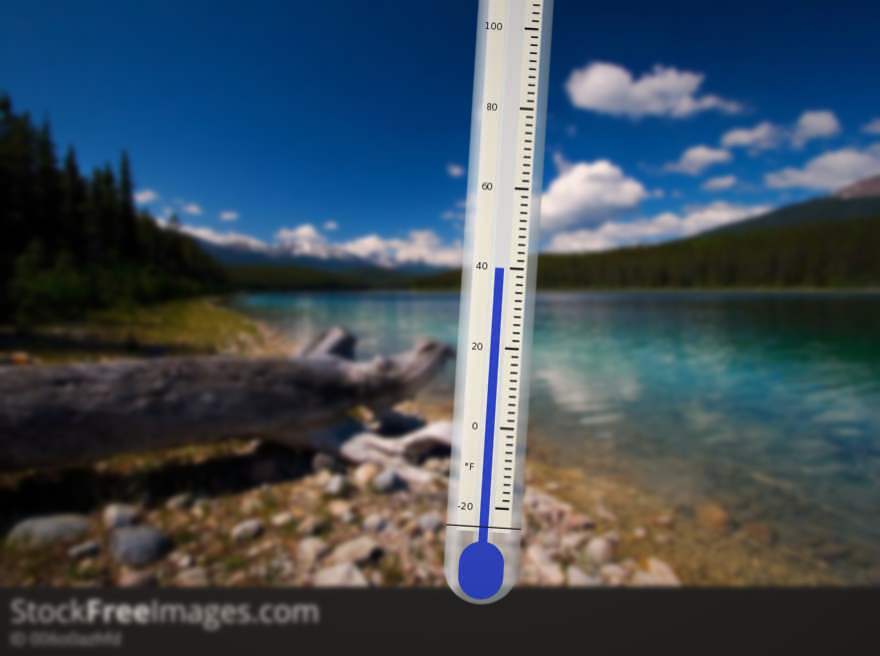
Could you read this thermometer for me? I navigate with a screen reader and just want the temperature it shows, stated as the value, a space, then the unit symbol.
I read 40 °F
